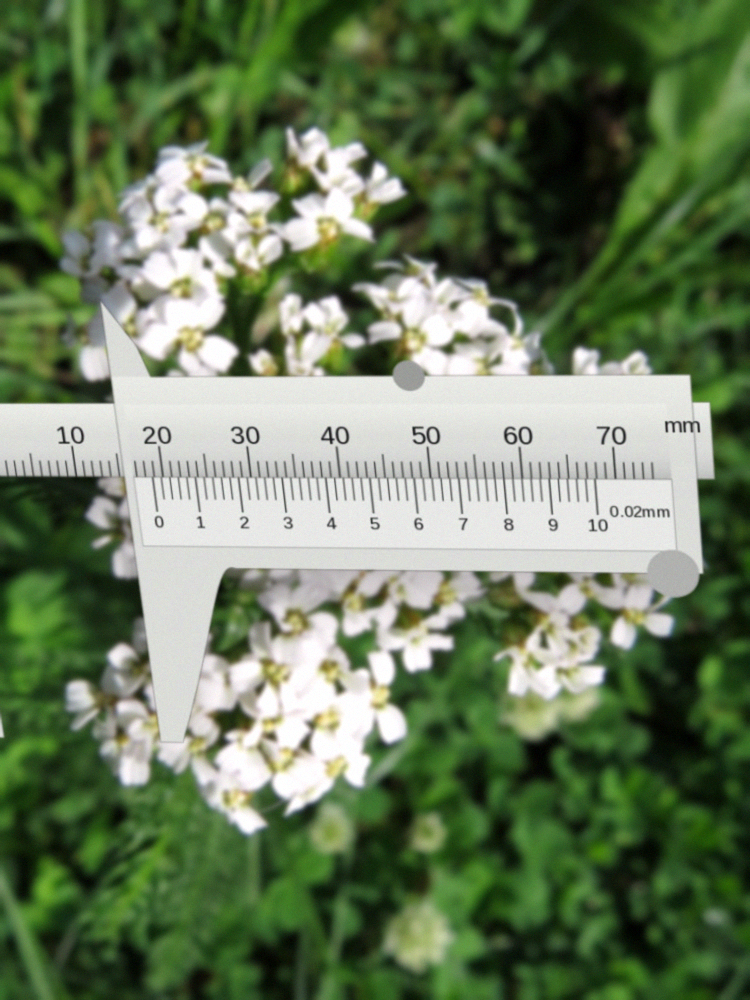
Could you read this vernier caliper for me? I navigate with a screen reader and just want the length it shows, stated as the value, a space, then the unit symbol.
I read 18.8 mm
